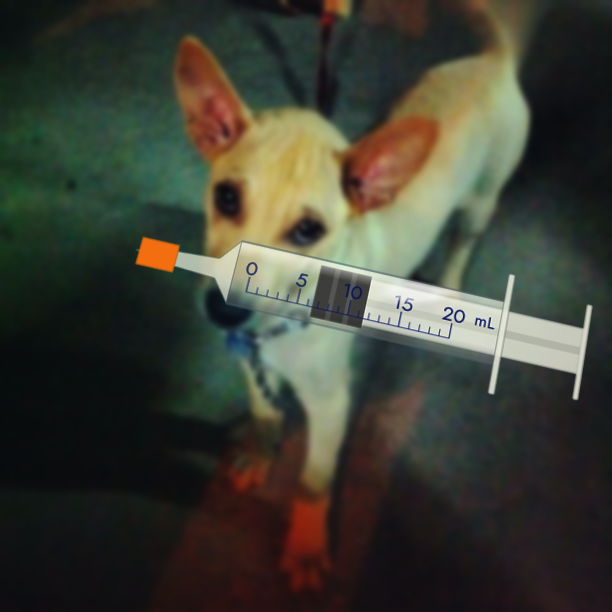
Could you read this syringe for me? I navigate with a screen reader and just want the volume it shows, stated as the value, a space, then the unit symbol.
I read 6.5 mL
